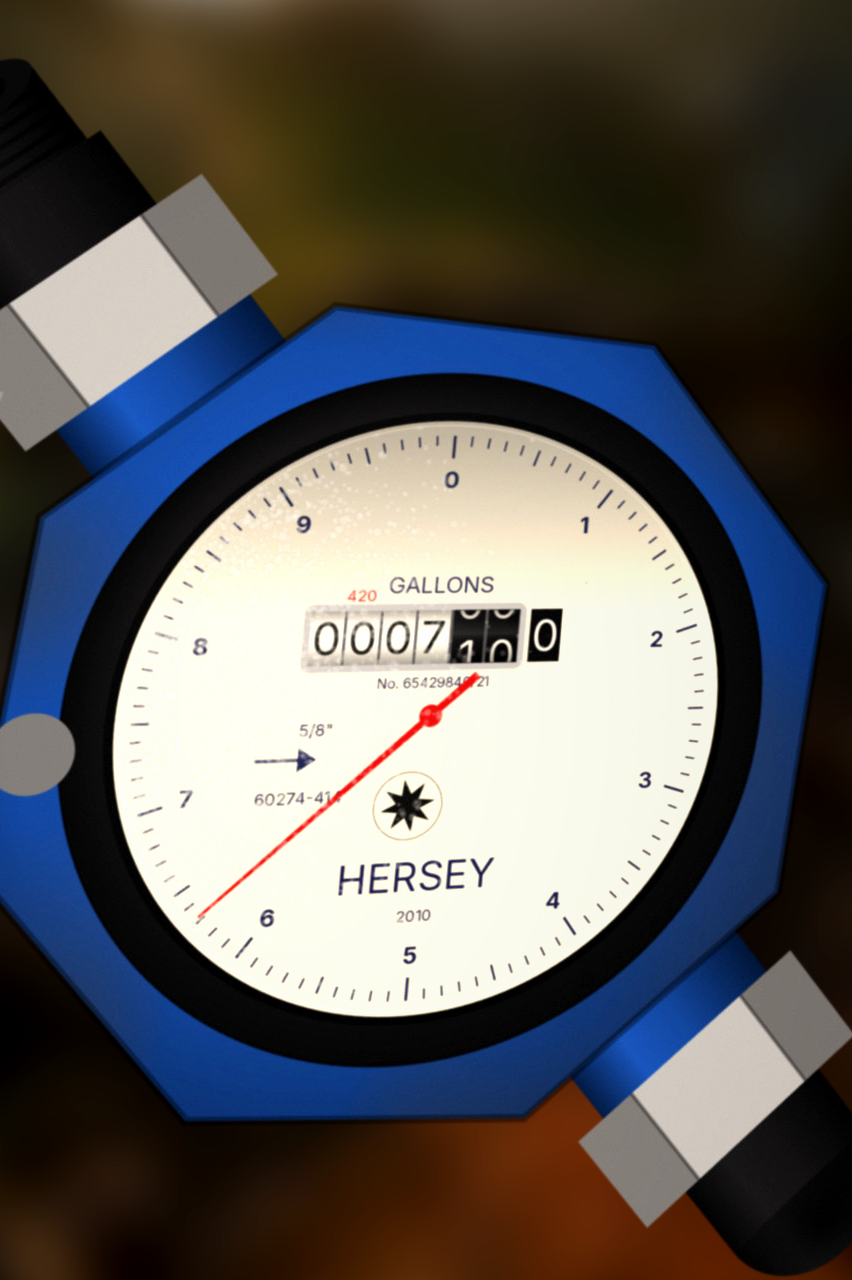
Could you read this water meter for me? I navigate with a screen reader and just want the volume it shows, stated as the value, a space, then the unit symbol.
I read 7096.3 gal
